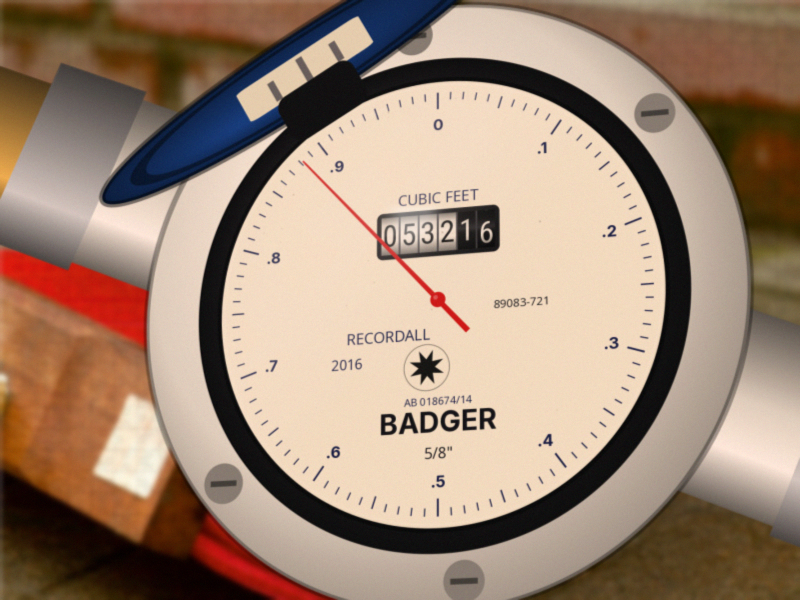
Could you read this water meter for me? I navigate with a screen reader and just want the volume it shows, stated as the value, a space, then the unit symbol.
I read 53215.88 ft³
